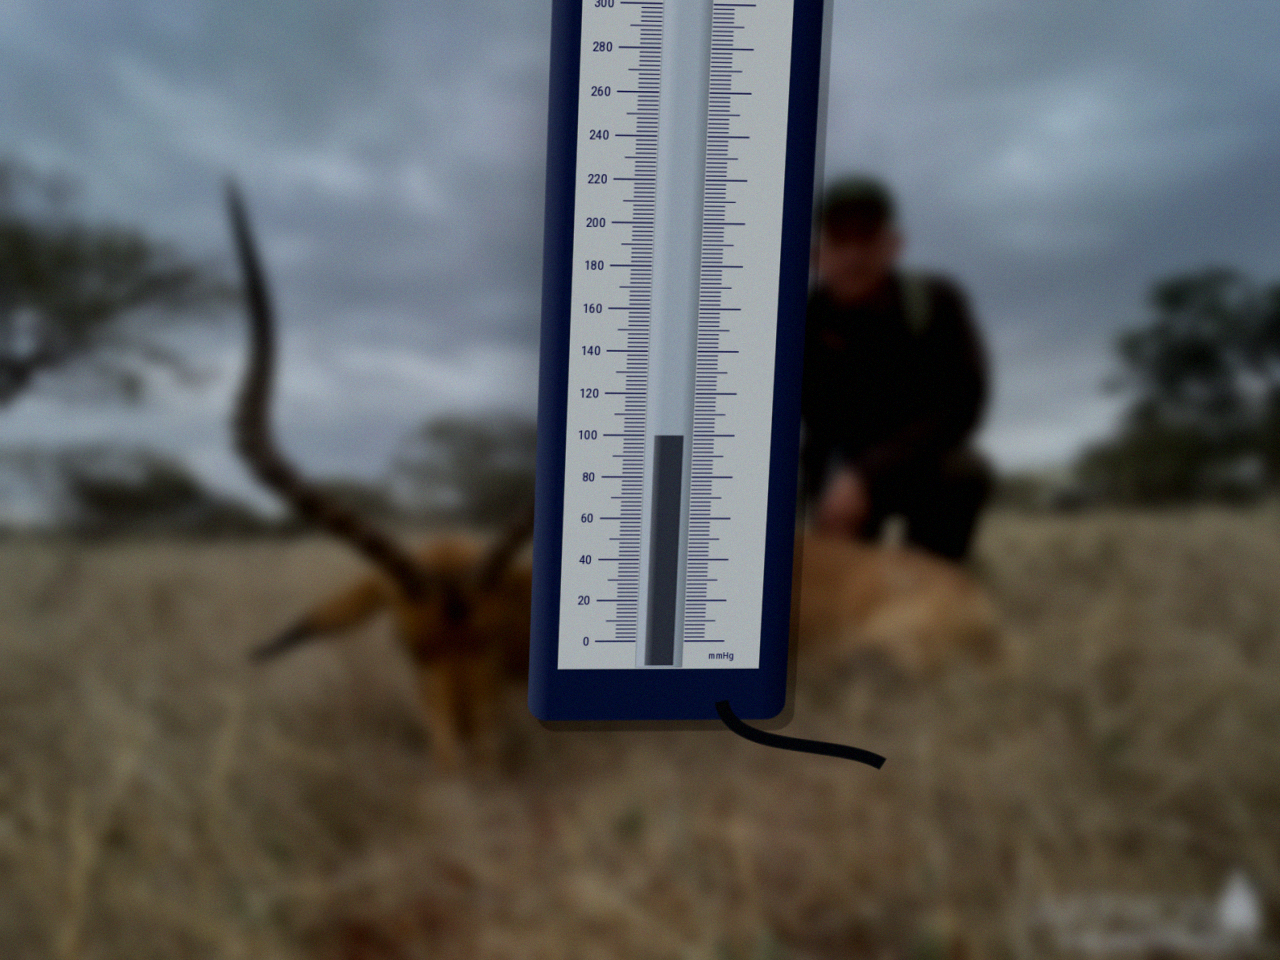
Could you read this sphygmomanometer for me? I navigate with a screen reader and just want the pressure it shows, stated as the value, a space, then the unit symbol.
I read 100 mmHg
